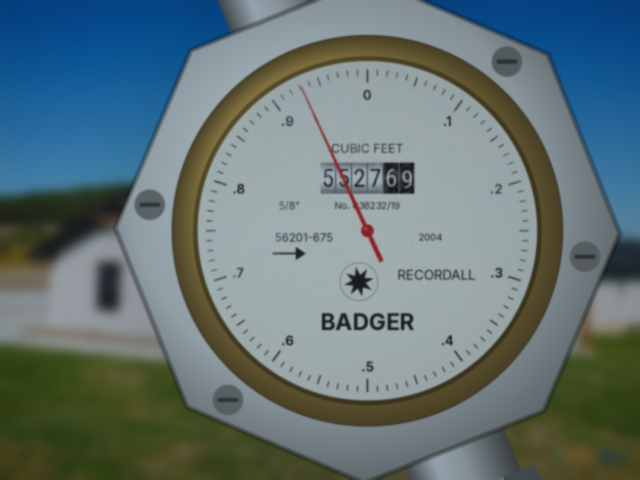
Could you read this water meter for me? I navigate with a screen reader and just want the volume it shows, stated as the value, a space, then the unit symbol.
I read 552768.93 ft³
